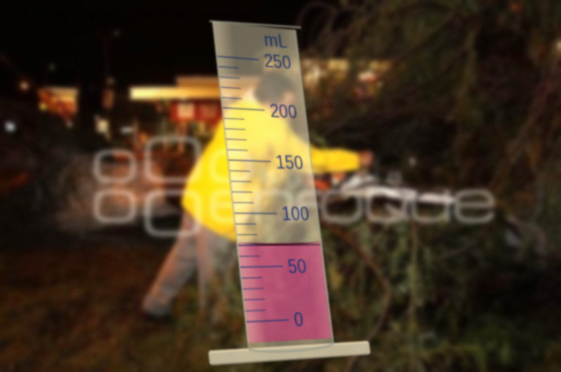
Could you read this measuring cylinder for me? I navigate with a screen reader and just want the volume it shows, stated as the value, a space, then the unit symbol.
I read 70 mL
